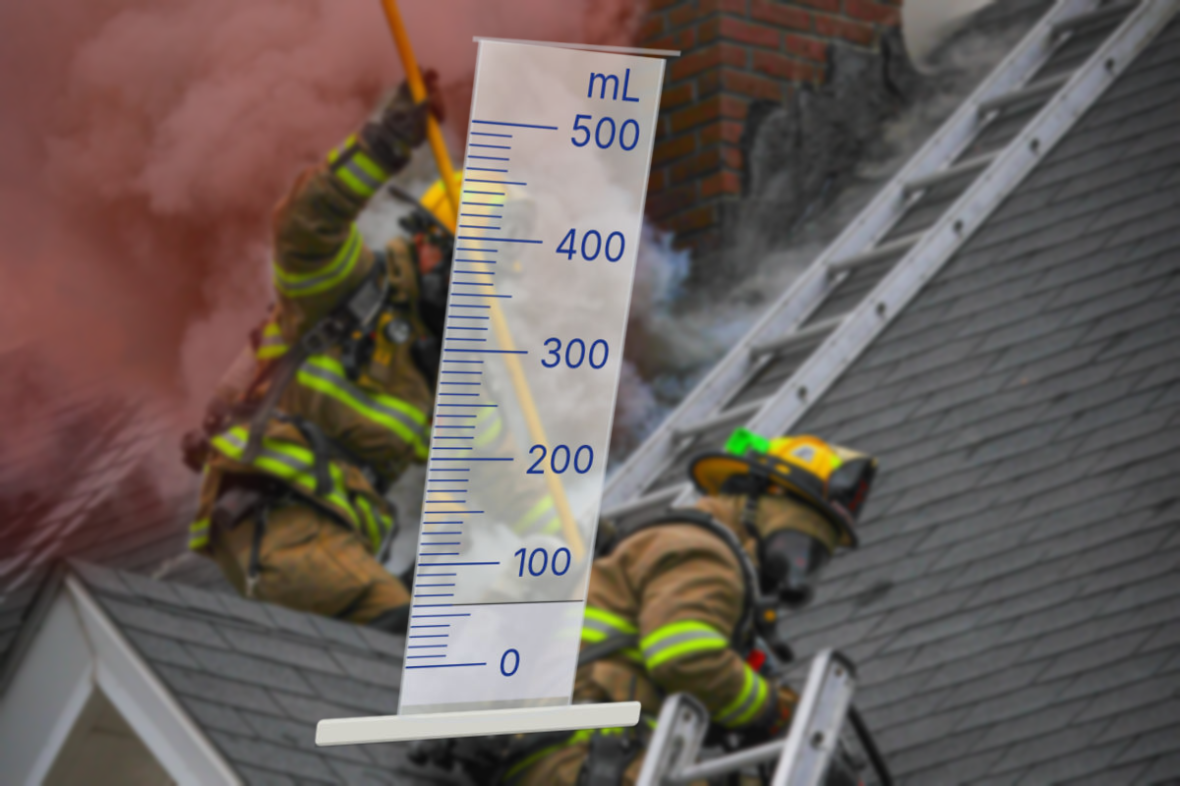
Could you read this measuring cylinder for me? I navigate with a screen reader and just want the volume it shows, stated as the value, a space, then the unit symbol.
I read 60 mL
